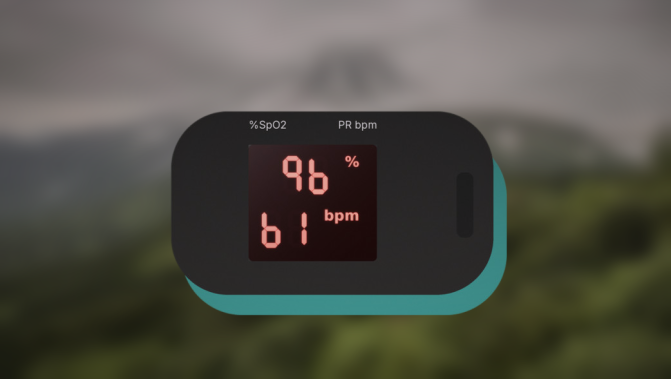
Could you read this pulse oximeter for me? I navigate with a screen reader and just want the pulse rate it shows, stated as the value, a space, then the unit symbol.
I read 61 bpm
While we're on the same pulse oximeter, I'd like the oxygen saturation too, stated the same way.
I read 96 %
